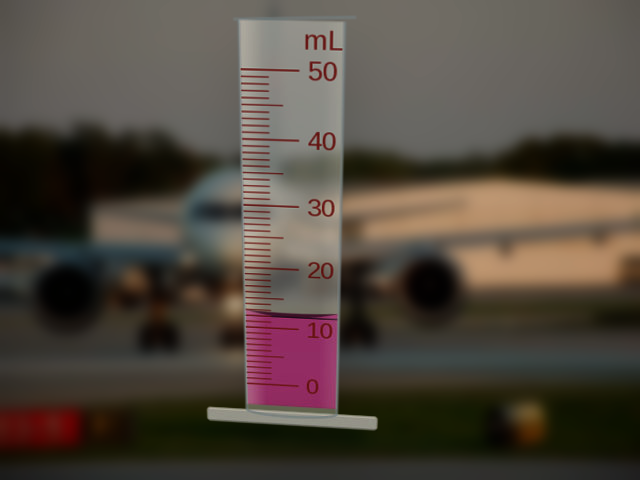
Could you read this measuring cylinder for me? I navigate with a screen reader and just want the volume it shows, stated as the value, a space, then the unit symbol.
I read 12 mL
